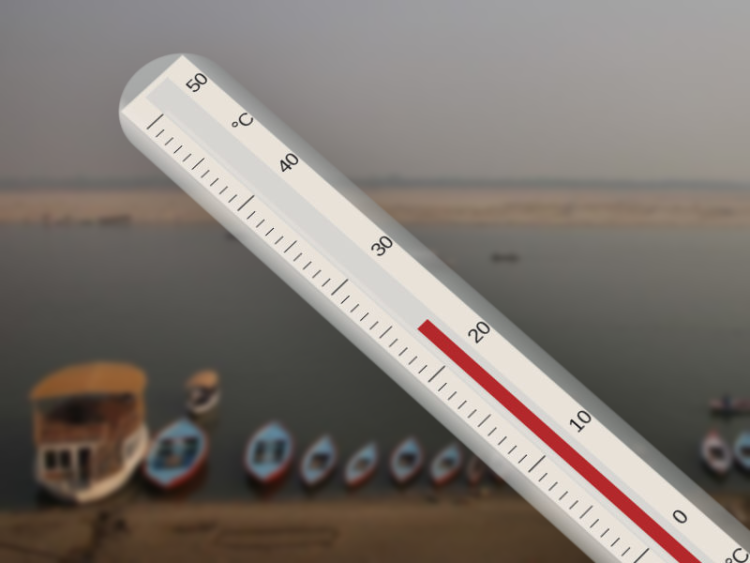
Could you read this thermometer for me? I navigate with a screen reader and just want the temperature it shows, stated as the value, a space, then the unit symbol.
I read 23.5 °C
